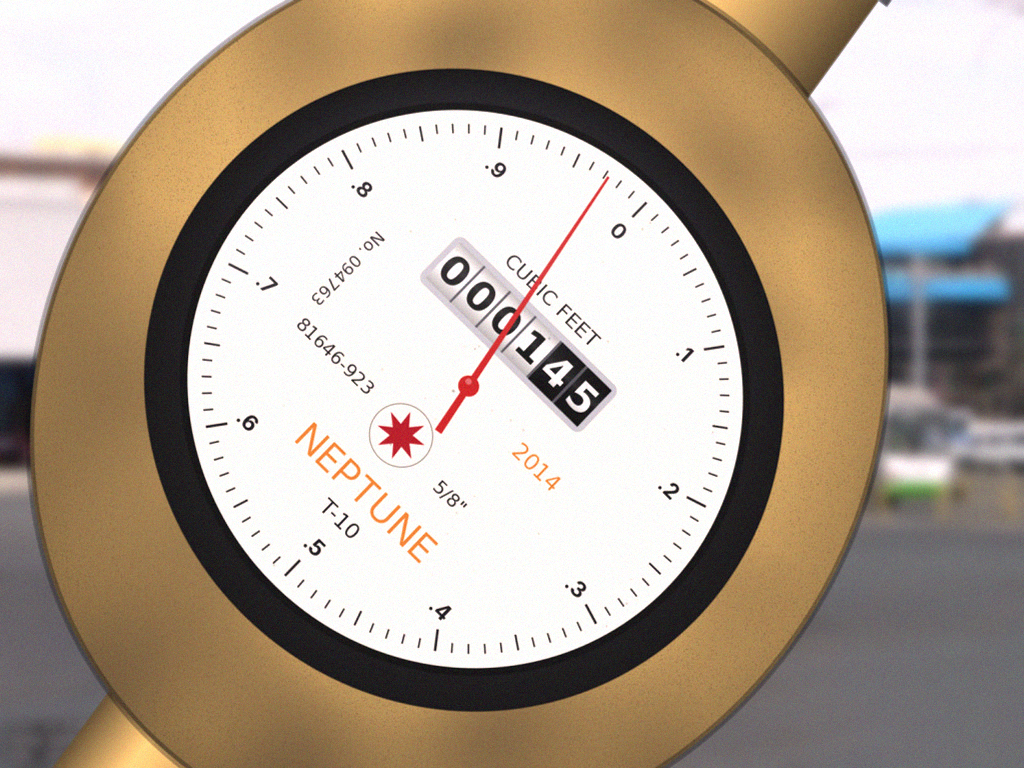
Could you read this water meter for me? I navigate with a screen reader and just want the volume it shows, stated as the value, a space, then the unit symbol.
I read 144.97 ft³
